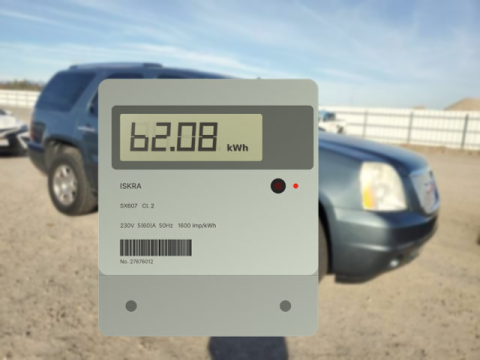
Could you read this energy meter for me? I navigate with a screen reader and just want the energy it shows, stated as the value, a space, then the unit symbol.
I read 62.08 kWh
